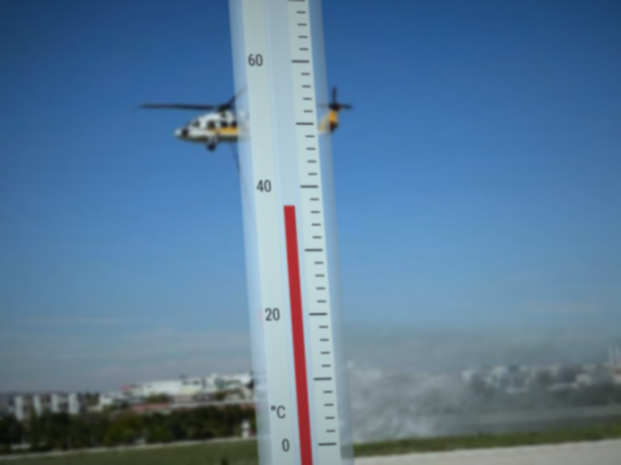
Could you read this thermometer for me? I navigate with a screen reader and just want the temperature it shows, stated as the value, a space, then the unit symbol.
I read 37 °C
